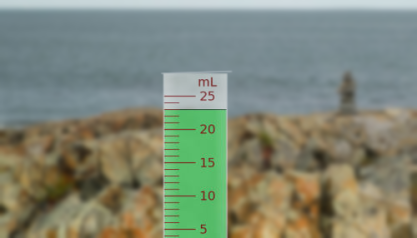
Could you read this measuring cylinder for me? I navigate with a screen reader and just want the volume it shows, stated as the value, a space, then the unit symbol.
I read 23 mL
